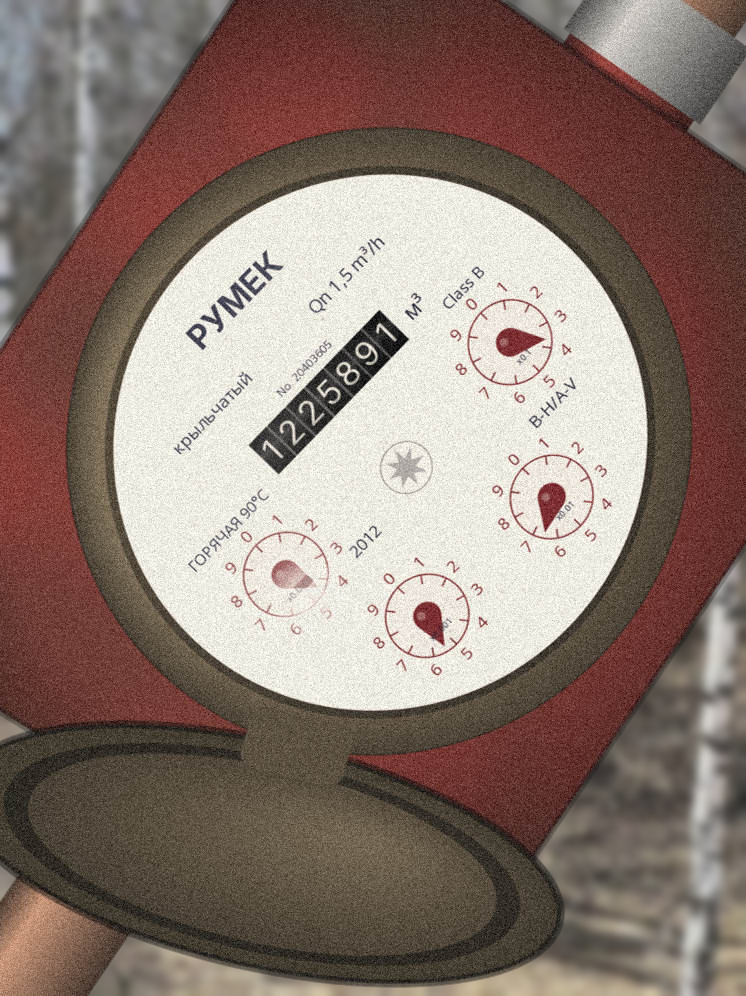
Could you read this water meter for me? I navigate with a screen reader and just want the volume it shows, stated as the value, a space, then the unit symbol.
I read 1225891.3654 m³
